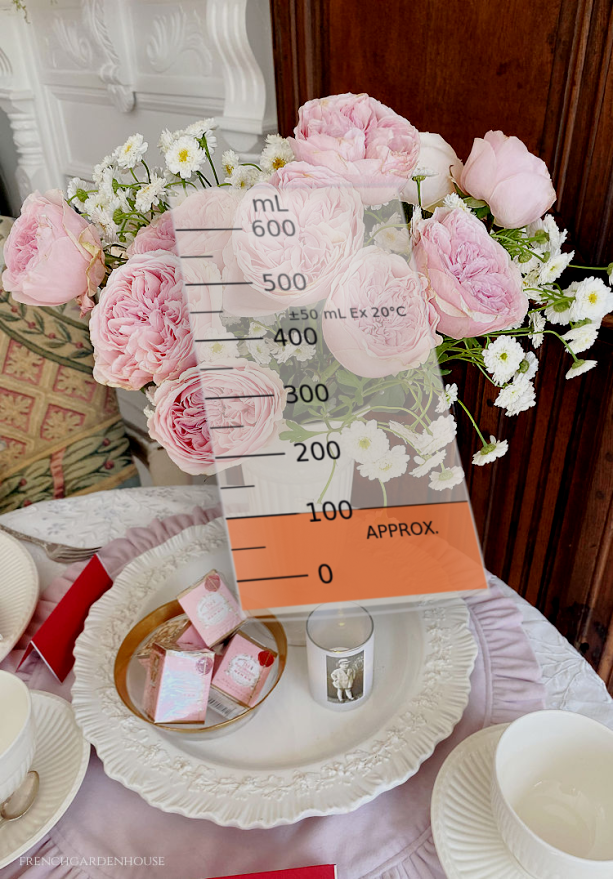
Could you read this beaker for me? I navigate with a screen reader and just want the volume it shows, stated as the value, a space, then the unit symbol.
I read 100 mL
